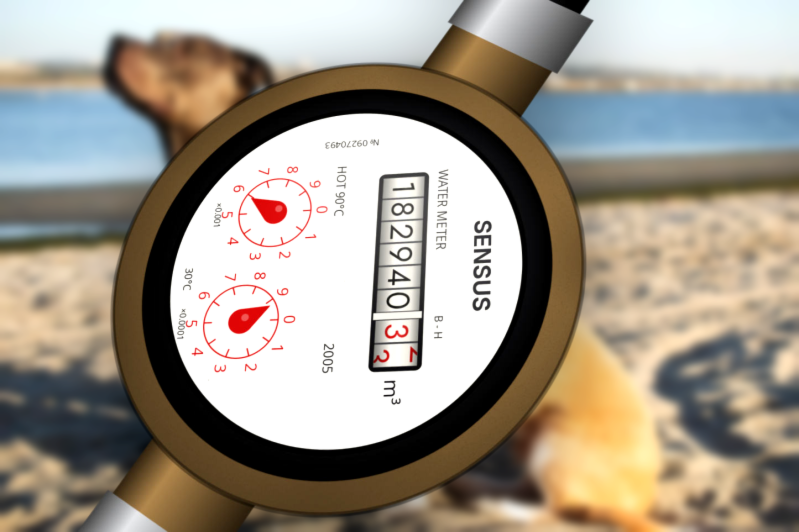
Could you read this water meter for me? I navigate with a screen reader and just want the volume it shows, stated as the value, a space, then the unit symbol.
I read 182940.3259 m³
